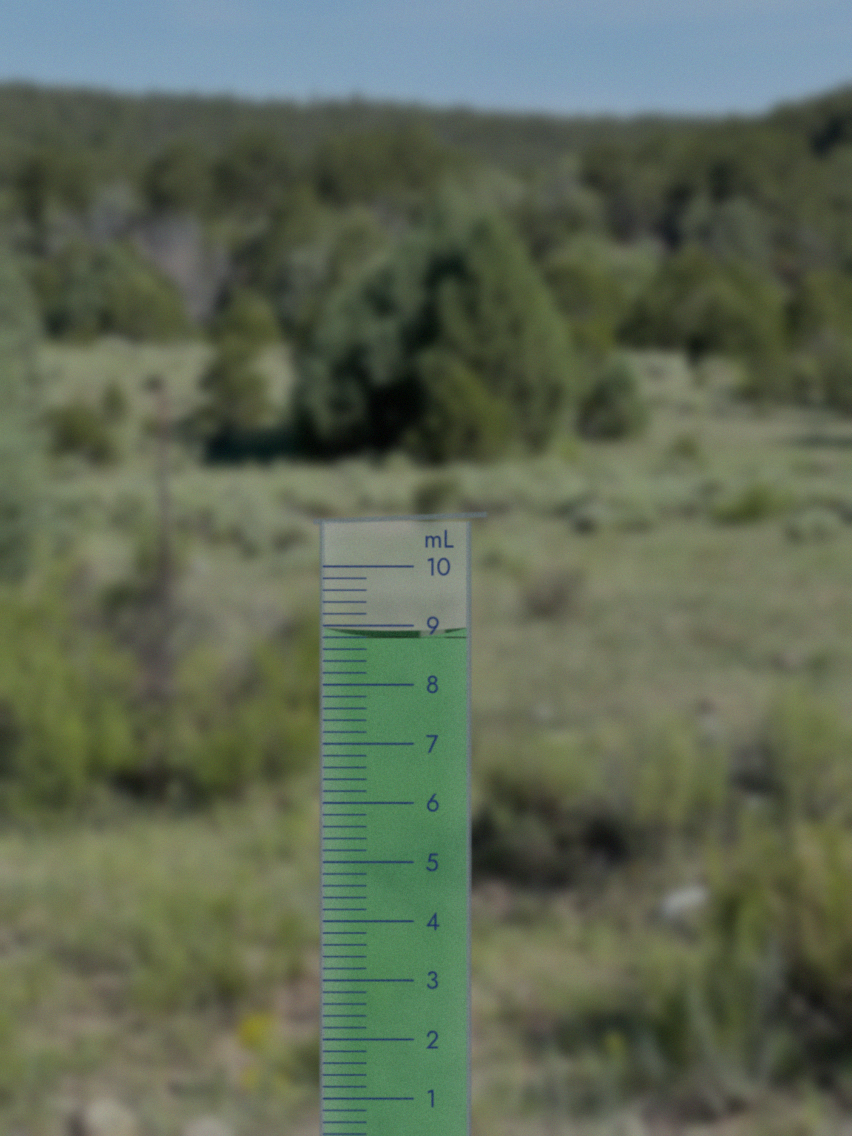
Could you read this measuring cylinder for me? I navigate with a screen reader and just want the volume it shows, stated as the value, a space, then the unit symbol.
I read 8.8 mL
